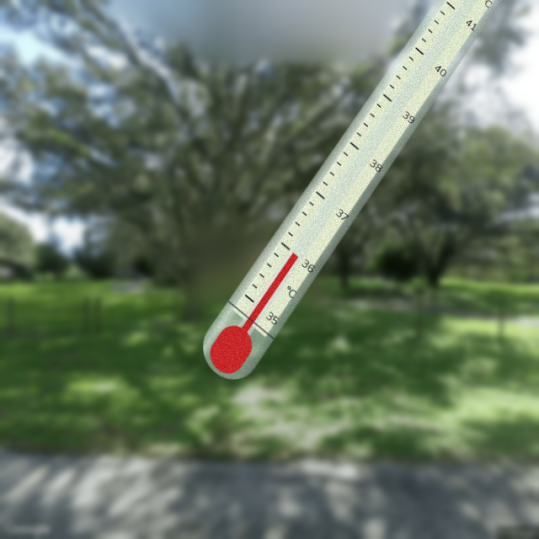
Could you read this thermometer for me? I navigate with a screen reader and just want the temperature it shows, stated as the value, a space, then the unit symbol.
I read 36 °C
